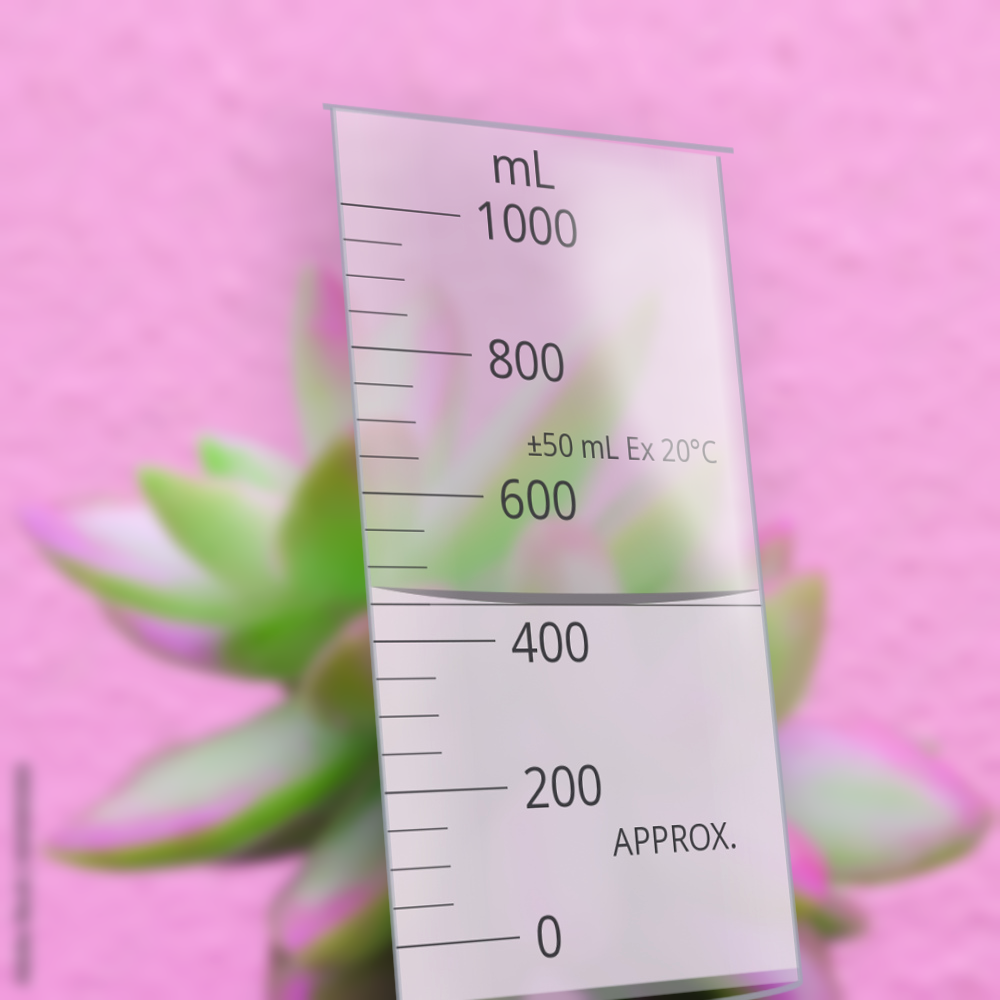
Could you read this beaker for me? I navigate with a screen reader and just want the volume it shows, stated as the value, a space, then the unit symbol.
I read 450 mL
